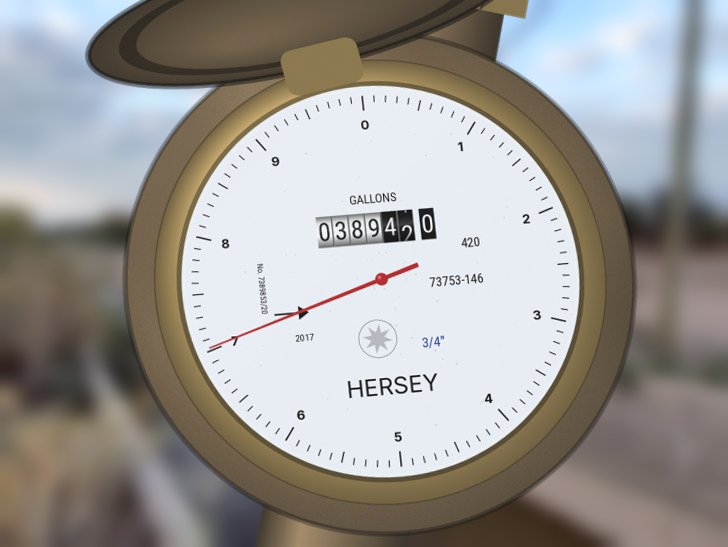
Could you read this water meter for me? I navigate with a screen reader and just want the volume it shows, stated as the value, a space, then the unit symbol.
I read 389417.0 gal
